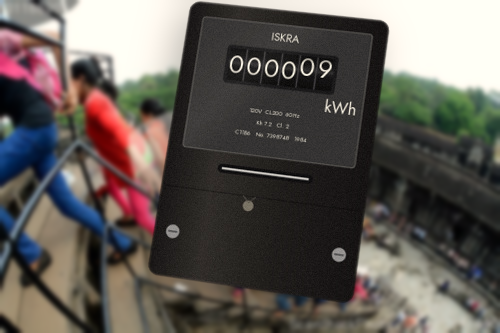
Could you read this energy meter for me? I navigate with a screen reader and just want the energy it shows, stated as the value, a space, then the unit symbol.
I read 9 kWh
